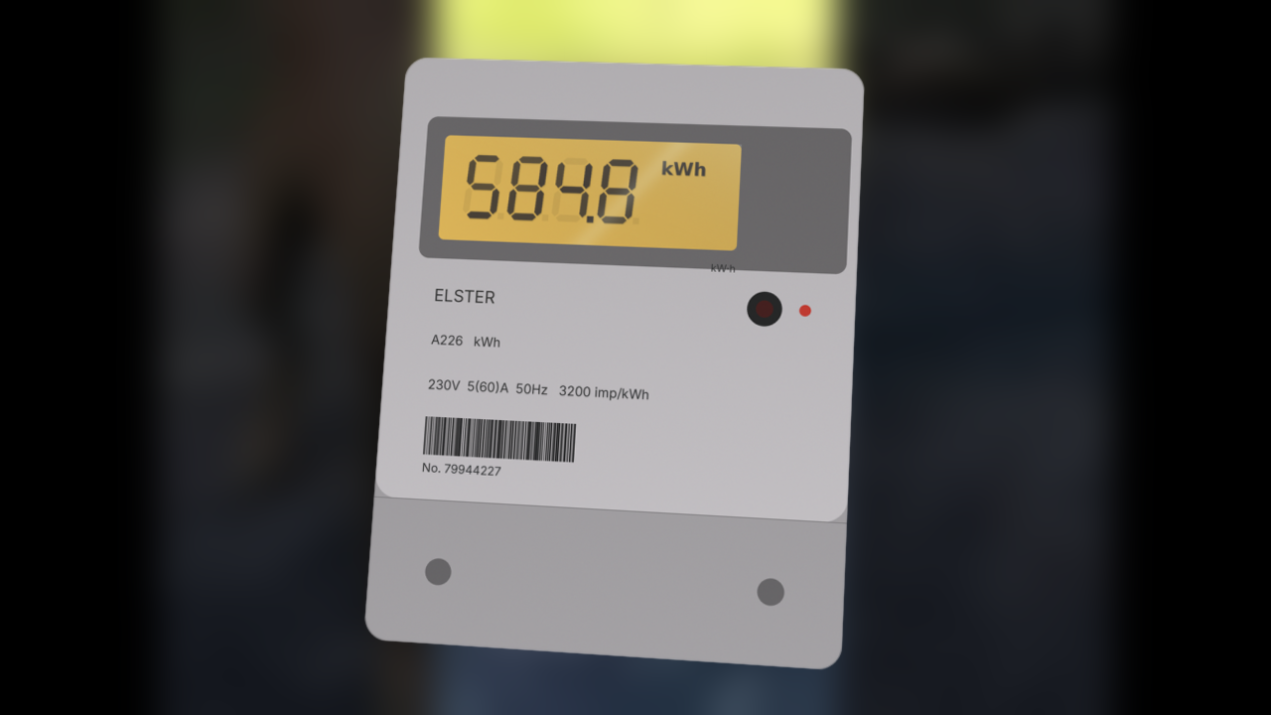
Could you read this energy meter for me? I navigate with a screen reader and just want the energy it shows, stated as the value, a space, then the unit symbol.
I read 584.8 kWh
